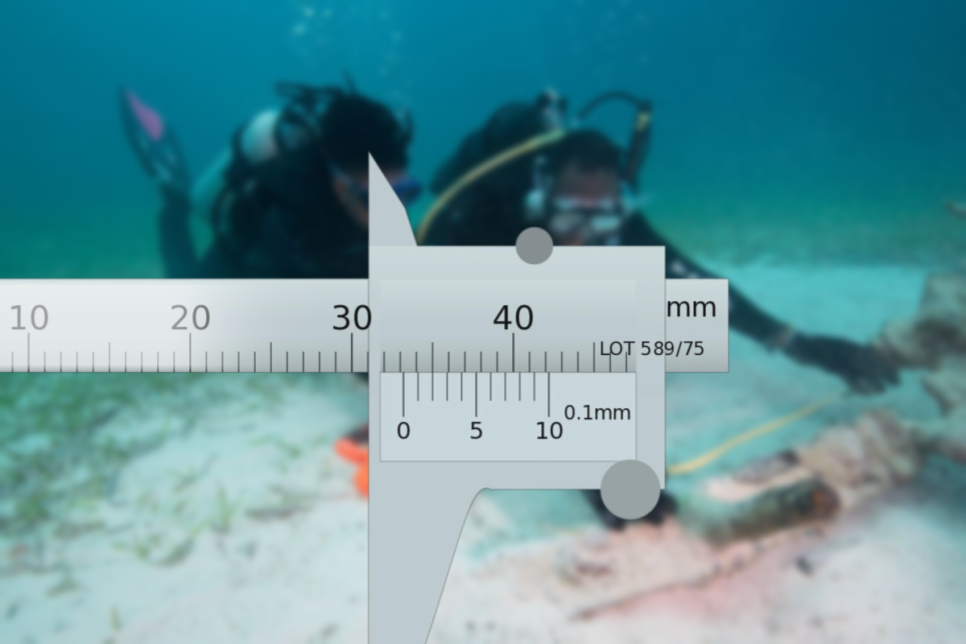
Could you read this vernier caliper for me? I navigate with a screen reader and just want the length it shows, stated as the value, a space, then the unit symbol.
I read 33.2 mm
